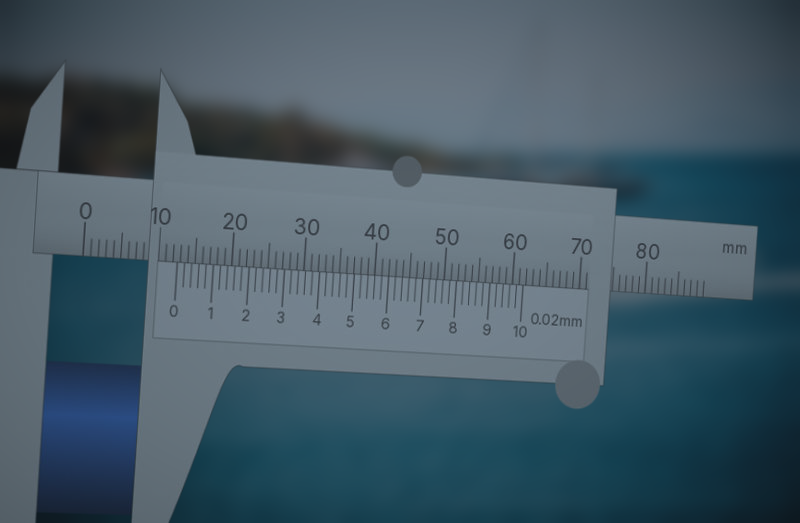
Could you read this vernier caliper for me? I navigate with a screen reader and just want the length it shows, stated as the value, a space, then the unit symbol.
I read 12.6 mm
